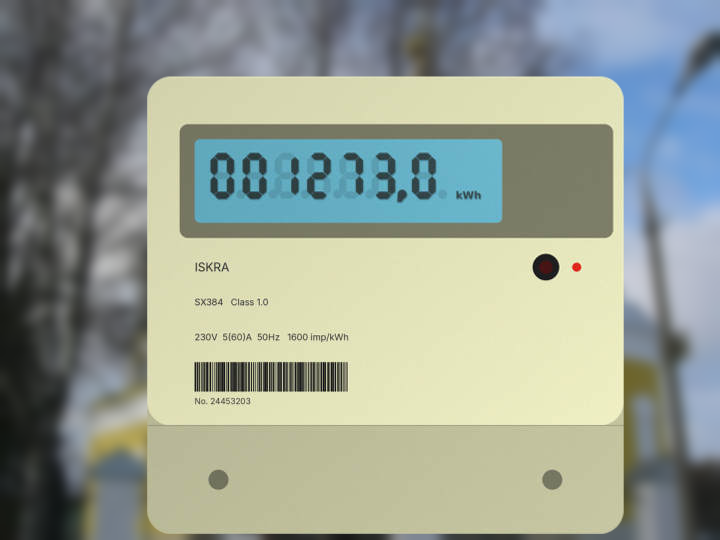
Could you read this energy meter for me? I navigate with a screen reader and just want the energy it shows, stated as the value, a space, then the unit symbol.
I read 1273.0 kWh
